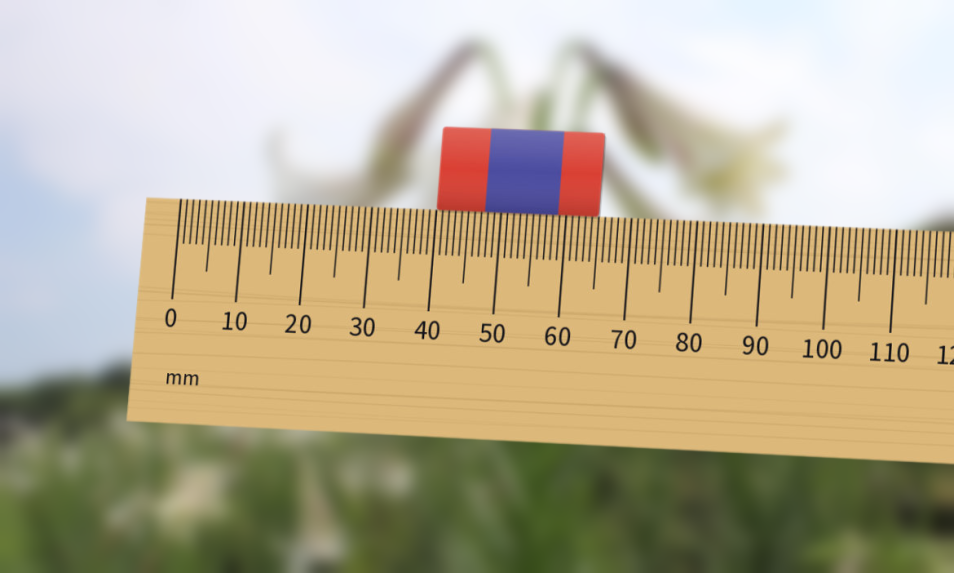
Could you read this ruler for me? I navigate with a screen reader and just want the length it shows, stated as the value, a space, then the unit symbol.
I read 25 mm
